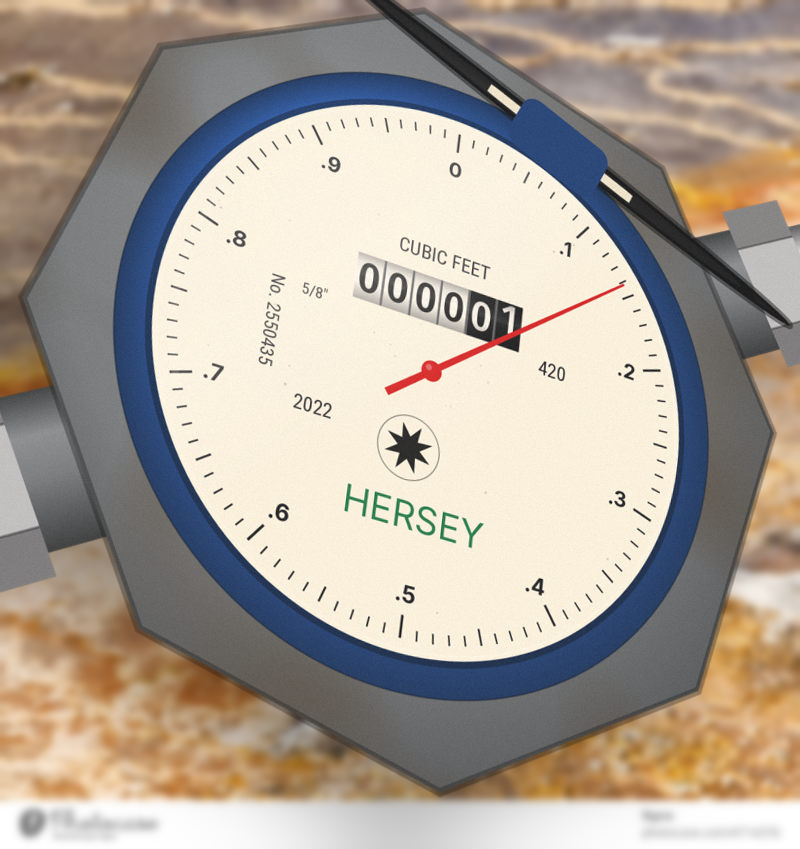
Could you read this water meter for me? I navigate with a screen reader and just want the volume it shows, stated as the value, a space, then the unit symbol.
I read 1.14 ft³
